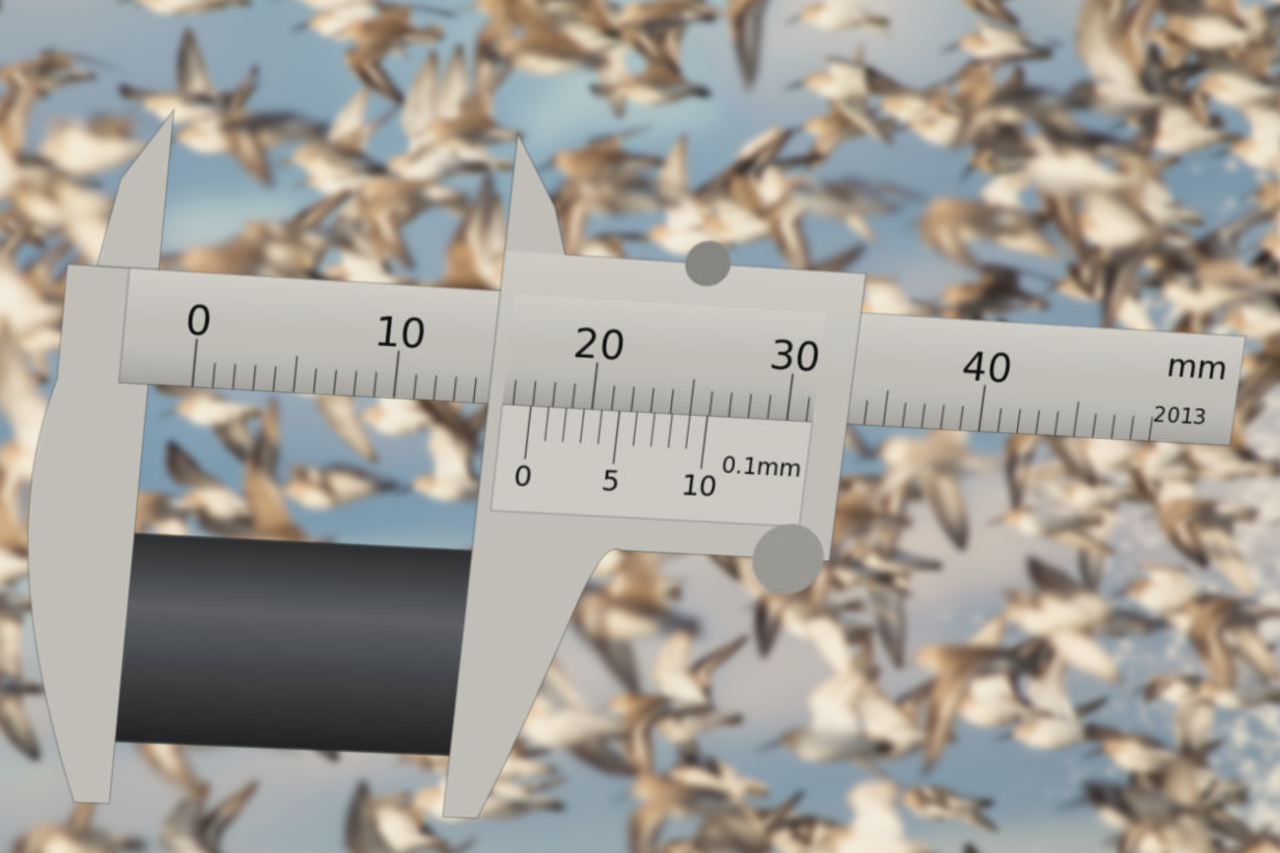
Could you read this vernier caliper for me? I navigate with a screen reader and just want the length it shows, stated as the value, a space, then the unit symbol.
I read 16.9 mm
